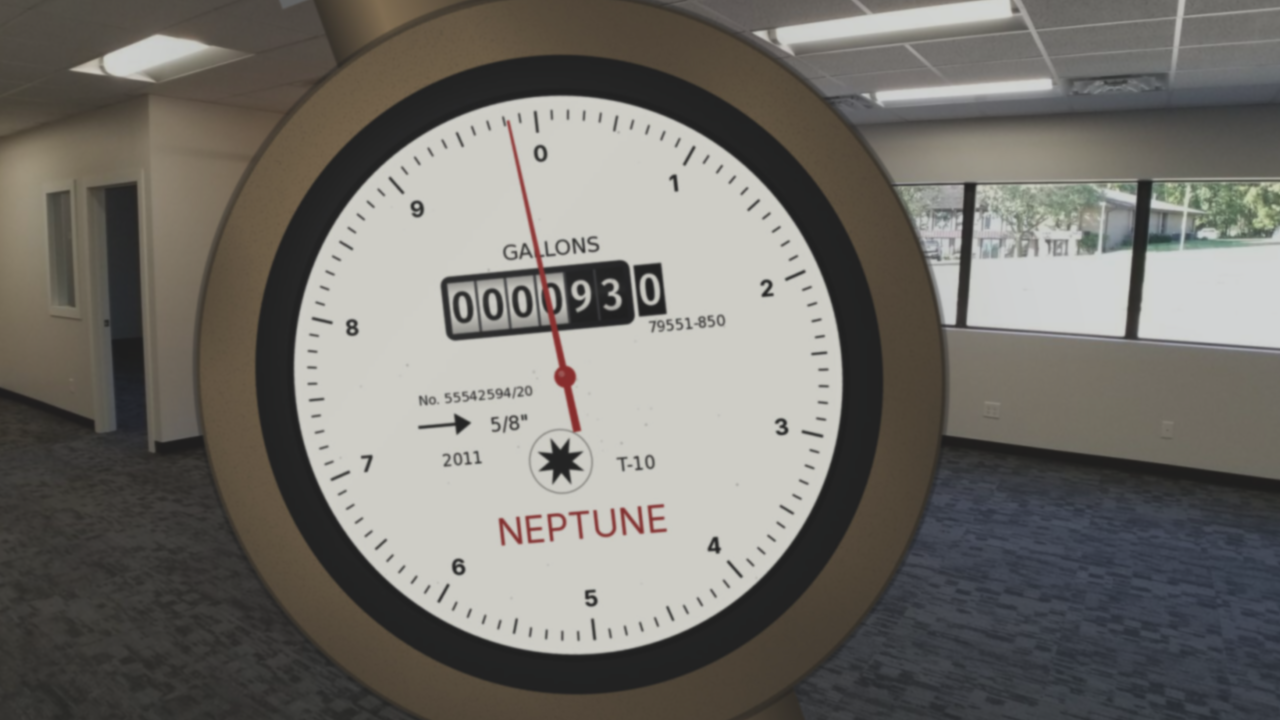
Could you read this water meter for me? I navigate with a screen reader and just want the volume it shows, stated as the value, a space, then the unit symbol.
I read 929.8 gal
